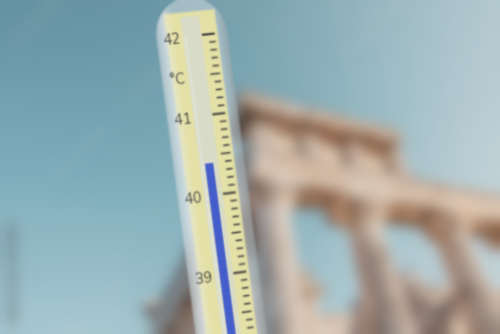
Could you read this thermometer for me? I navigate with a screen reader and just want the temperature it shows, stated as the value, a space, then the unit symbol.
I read 40.4 °C
